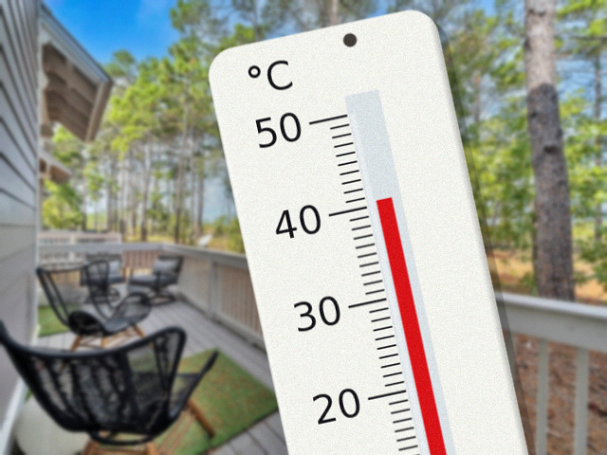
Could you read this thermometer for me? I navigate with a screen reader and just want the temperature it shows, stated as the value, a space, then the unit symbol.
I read 40.5 °C
